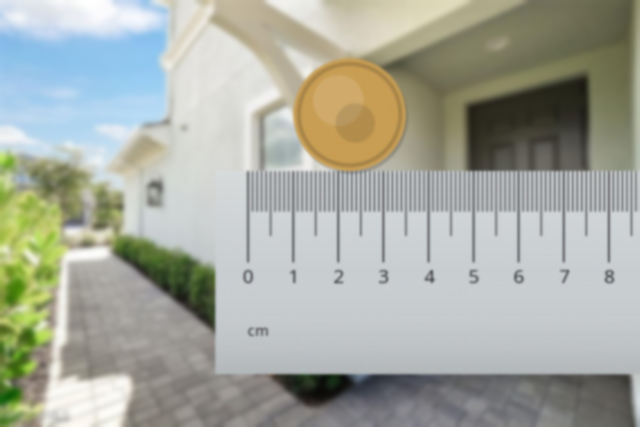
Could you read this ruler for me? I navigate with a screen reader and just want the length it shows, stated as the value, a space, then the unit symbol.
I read 2.5 cm
